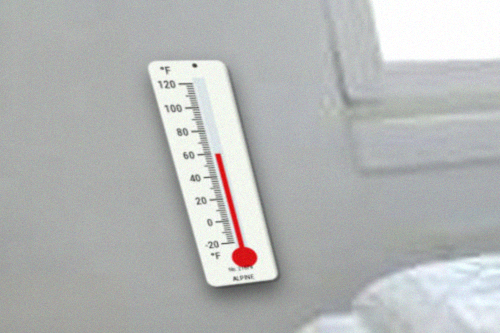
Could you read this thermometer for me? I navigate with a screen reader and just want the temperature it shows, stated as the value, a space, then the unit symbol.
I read 60 °F
